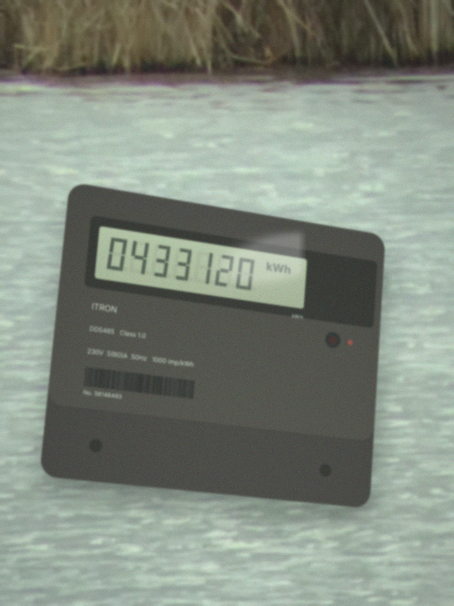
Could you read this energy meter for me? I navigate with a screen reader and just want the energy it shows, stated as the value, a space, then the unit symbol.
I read 433120 kWh
